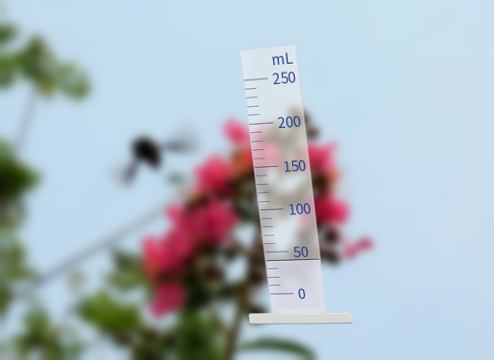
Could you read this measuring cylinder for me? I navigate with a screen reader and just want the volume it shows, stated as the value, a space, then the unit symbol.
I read 40 mL
